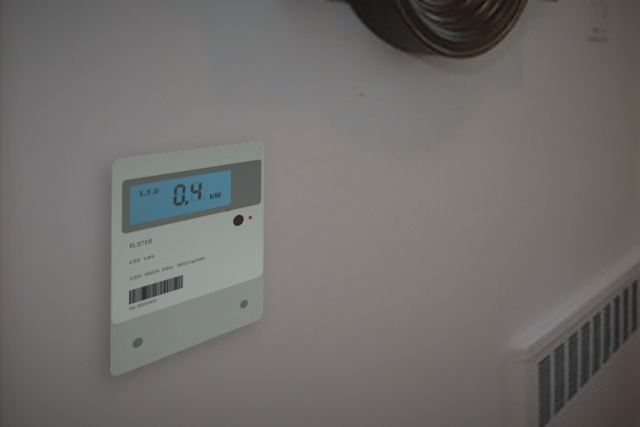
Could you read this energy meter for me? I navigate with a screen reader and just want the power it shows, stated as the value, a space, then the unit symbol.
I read 0.4 kW
